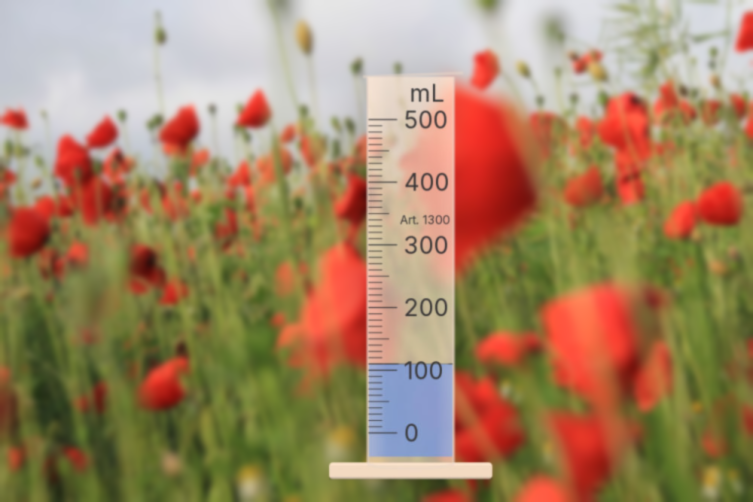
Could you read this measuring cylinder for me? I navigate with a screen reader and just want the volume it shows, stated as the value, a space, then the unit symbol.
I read 110 mL
